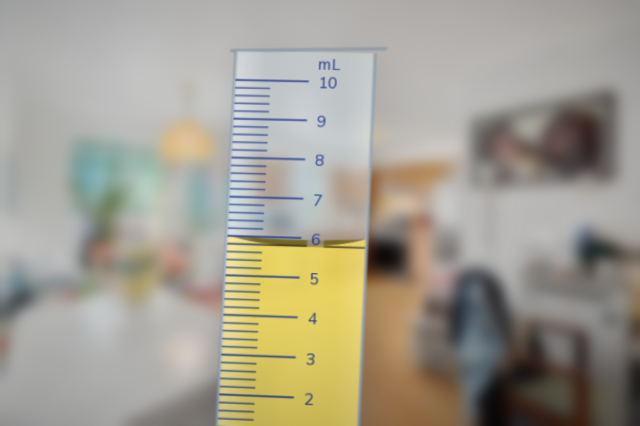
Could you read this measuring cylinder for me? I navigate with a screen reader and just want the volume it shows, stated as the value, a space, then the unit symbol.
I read 5.8 mL
